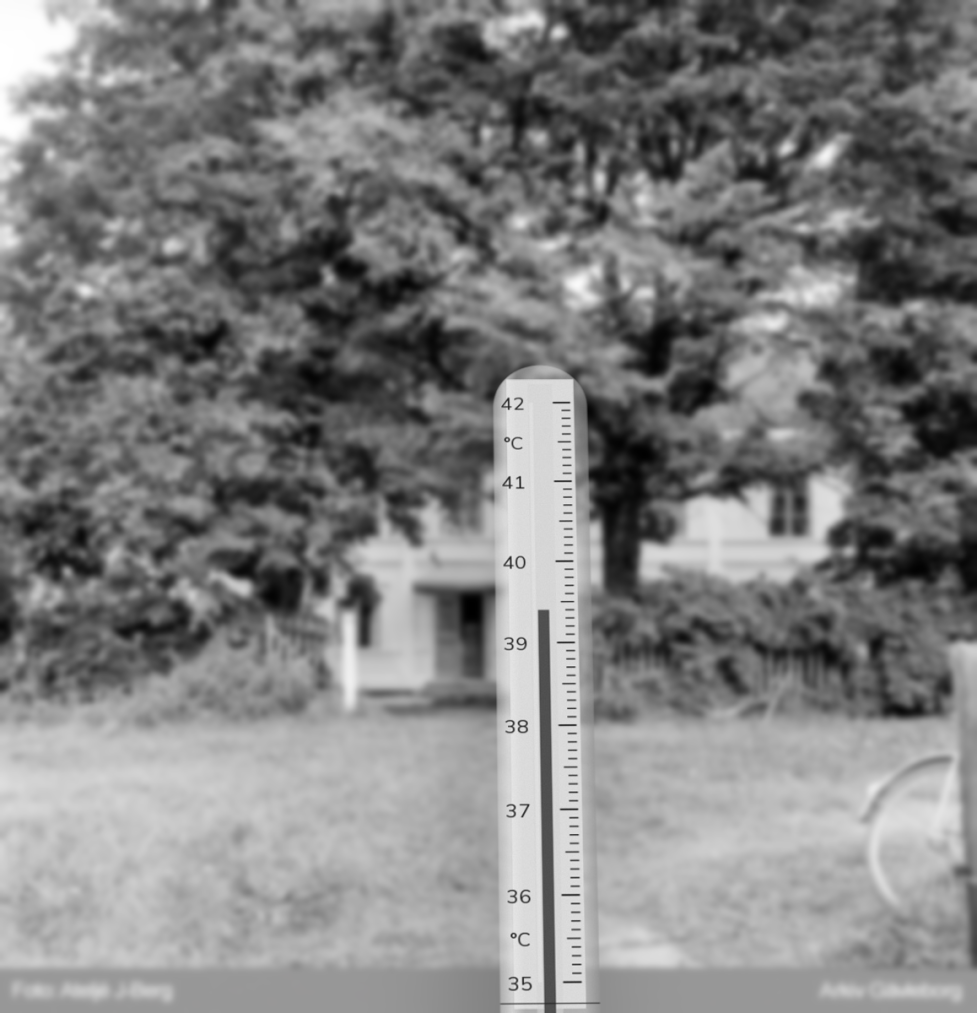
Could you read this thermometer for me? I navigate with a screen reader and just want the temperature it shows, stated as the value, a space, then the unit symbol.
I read 39.4 °C
